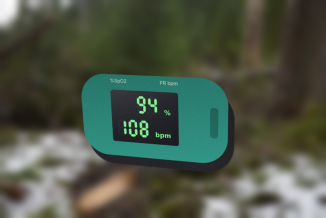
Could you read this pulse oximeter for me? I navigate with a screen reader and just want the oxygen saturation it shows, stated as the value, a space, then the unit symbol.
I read 94 %
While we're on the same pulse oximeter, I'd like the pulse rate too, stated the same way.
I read 108 bpm
